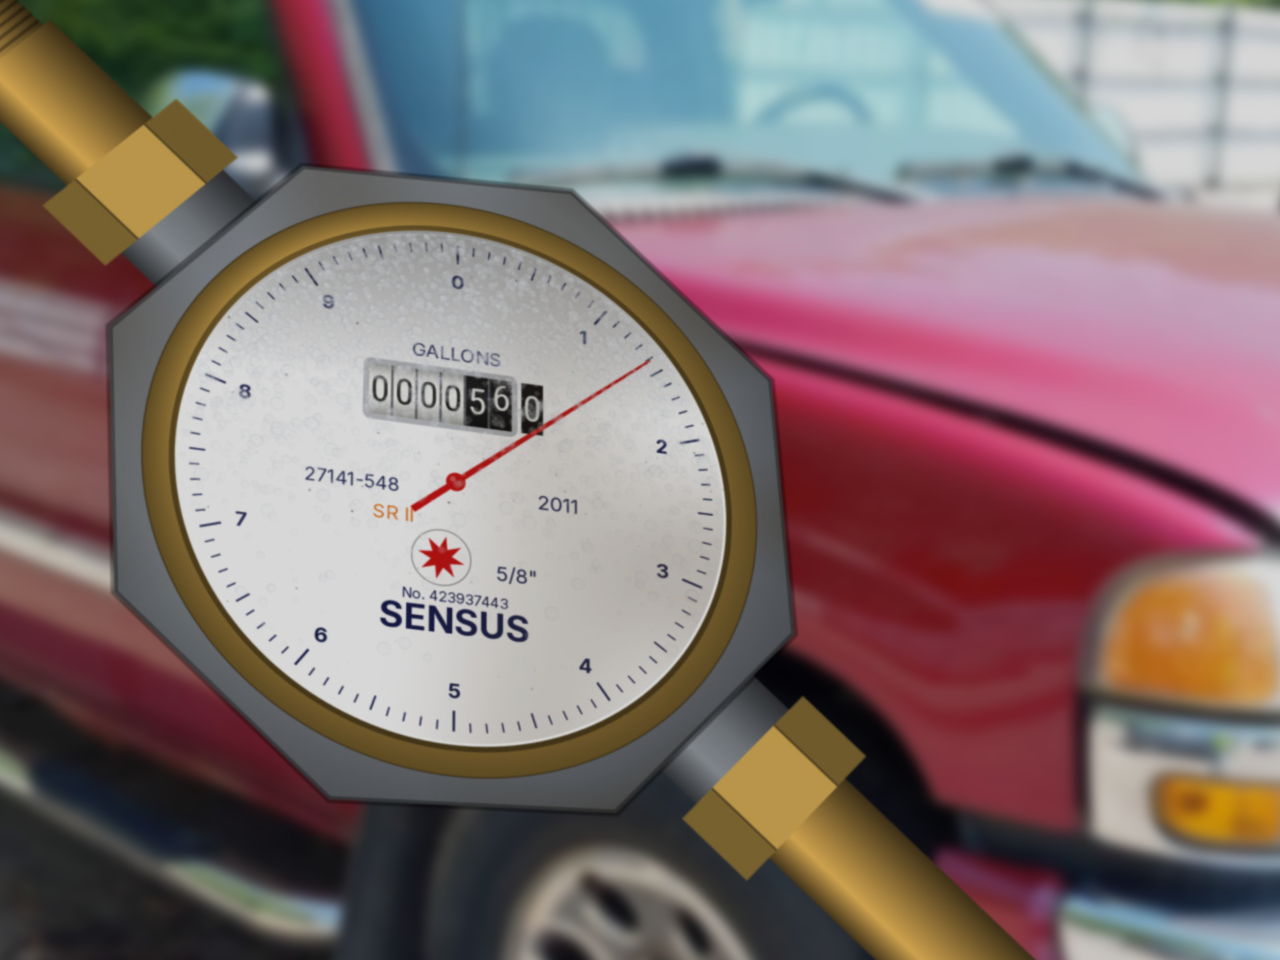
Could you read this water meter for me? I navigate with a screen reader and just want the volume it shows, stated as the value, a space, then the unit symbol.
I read 561.4 gal
